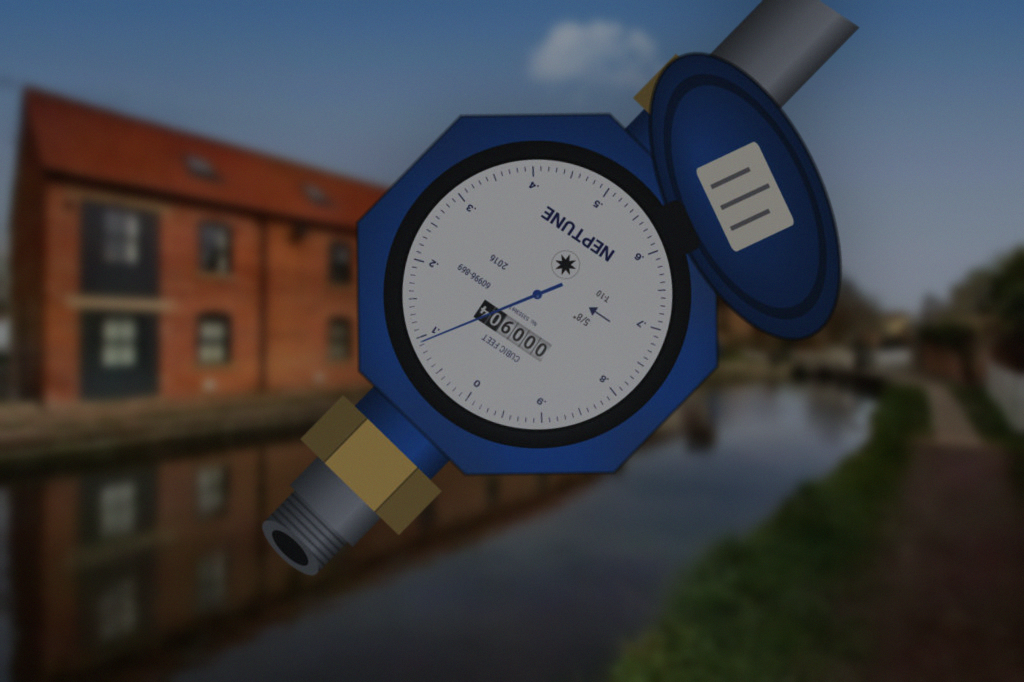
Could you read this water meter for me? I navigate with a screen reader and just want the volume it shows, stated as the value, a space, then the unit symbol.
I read 904.09 ft³
